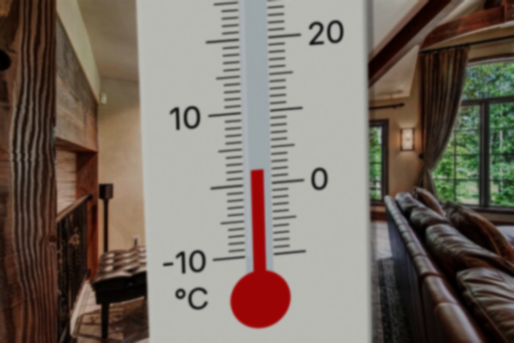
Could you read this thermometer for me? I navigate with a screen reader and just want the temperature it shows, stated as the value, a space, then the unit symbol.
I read 2 °C
